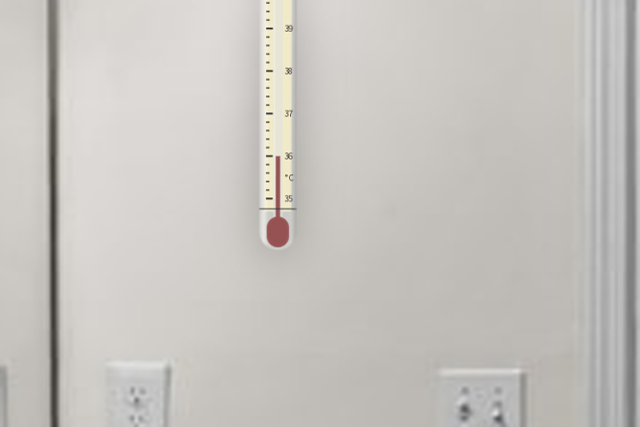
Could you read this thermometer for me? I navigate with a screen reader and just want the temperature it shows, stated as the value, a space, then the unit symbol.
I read 36 °C
